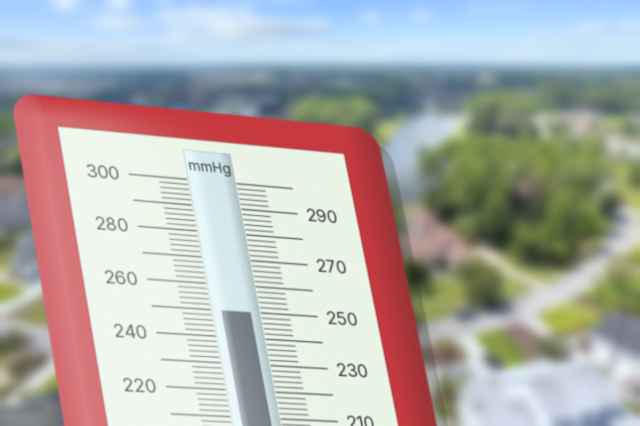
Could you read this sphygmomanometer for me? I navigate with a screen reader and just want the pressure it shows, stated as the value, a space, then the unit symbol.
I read 250 mmHg
